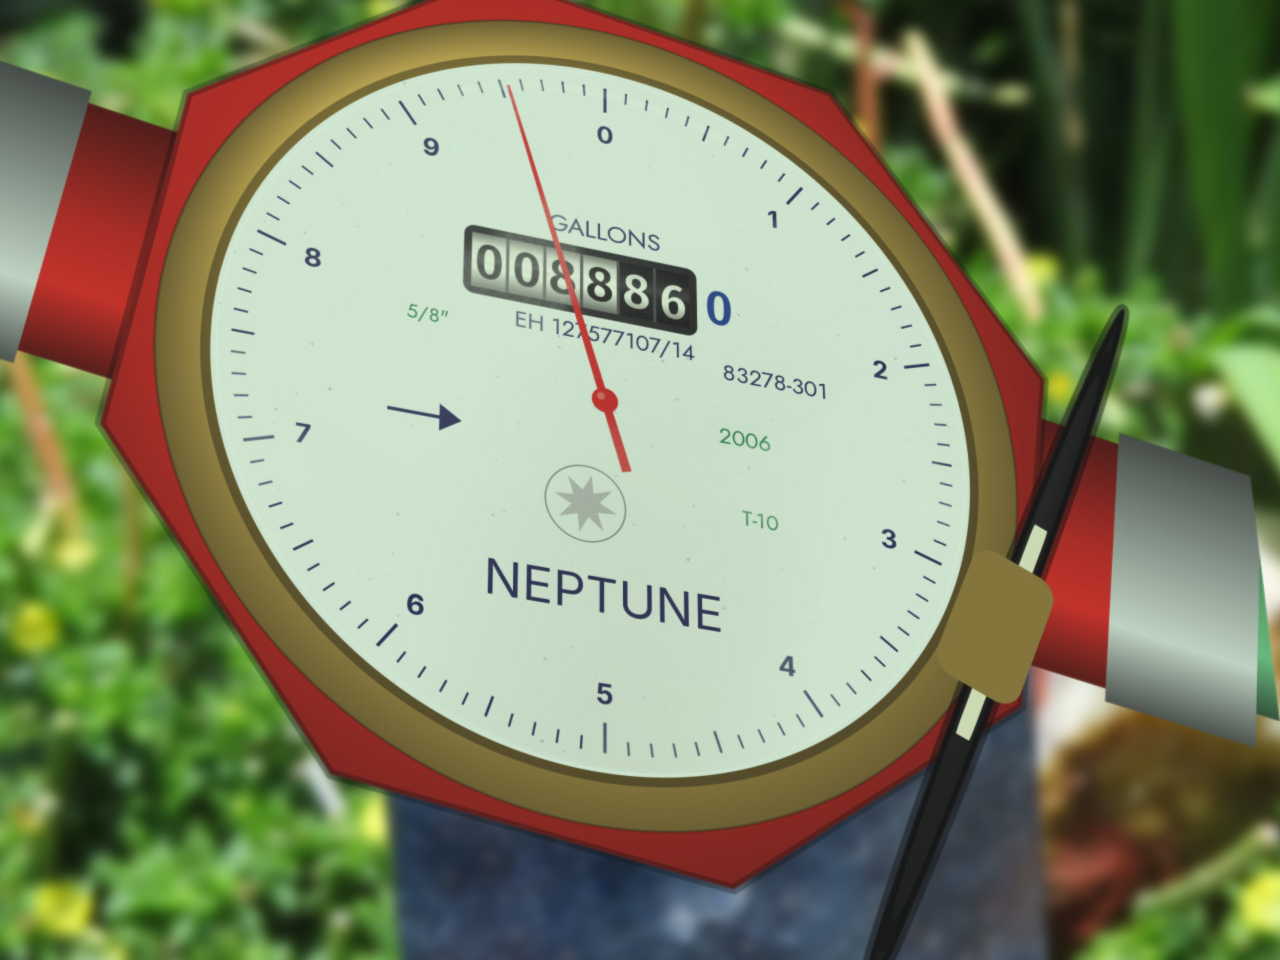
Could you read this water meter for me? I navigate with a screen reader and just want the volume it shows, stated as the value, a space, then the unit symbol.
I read 88859.5 gal
